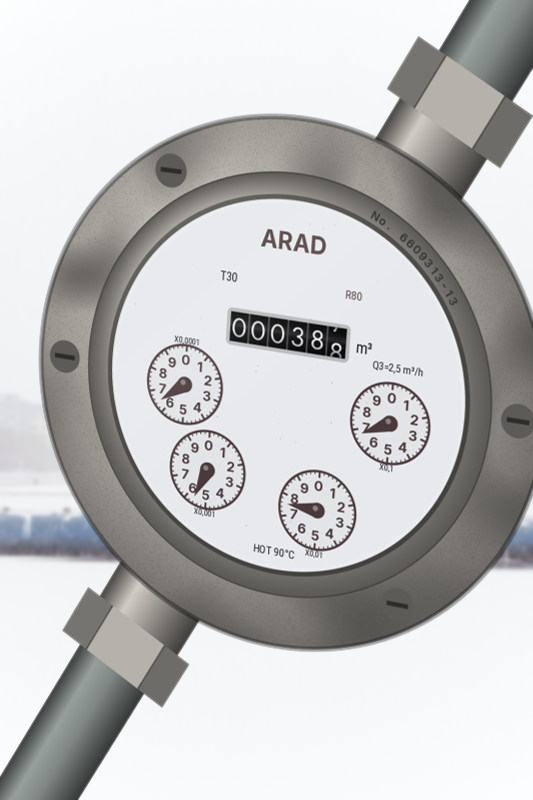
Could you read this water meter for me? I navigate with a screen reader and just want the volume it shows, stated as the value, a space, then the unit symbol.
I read 387.6756 m³
